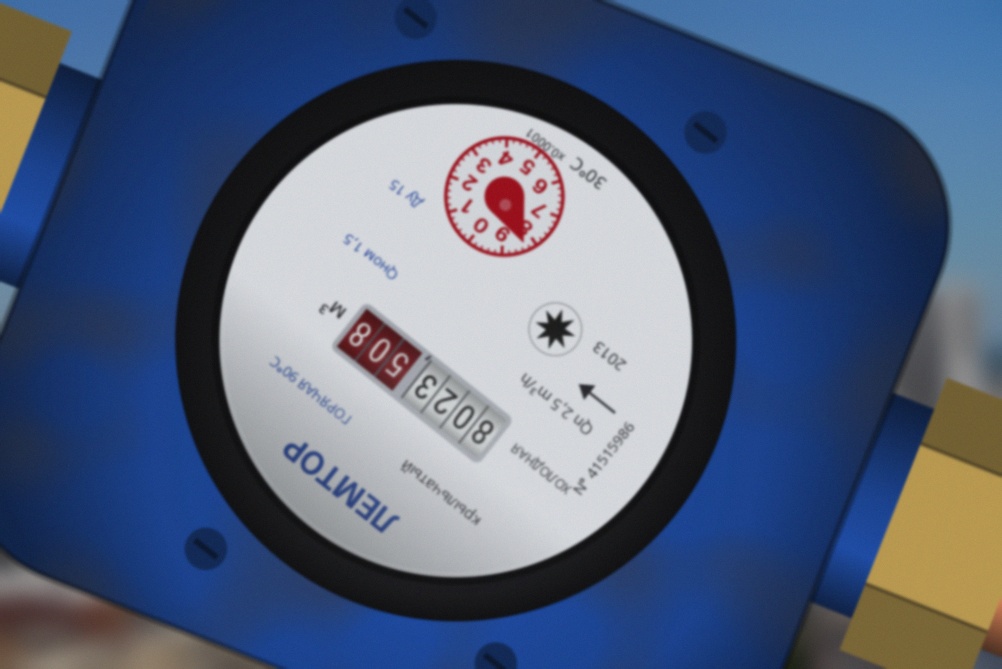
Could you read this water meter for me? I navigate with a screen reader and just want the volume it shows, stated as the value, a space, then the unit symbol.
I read 8023.5088 m³
